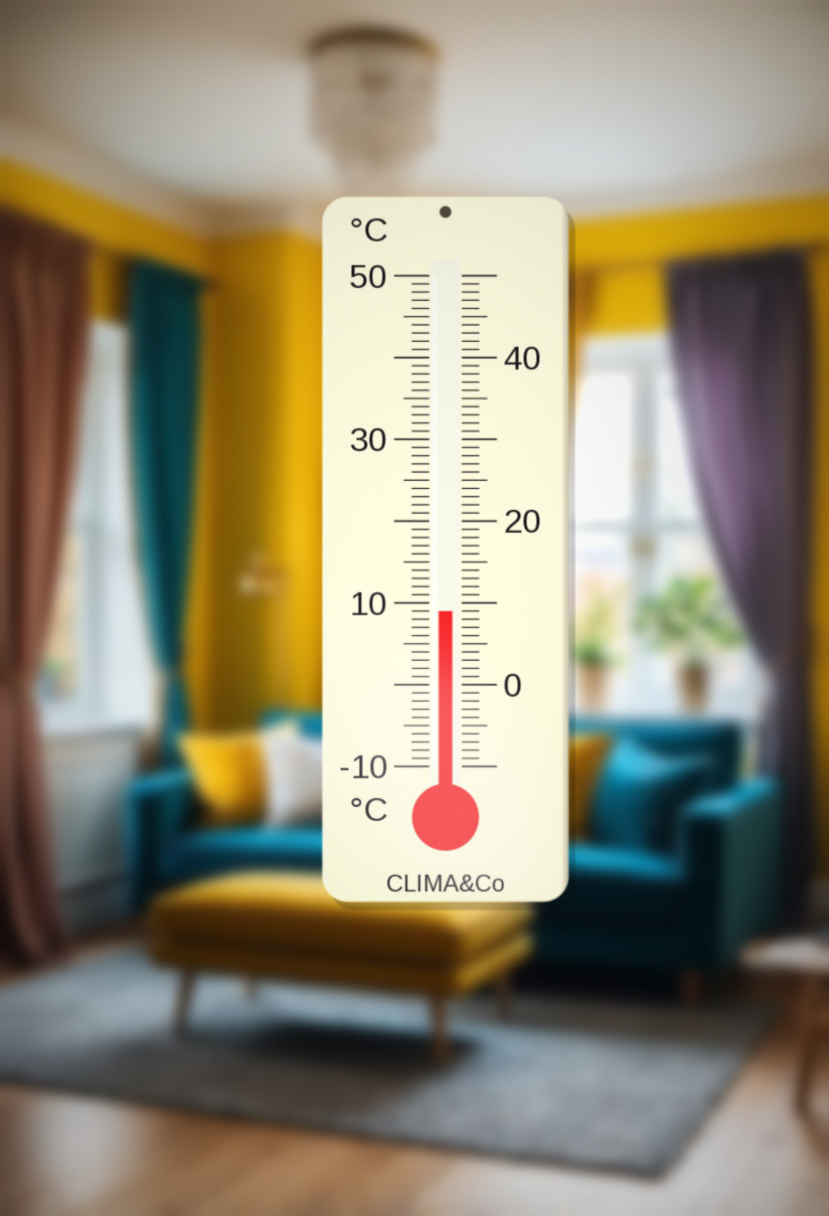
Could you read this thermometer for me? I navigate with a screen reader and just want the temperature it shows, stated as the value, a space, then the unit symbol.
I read 9 °C
